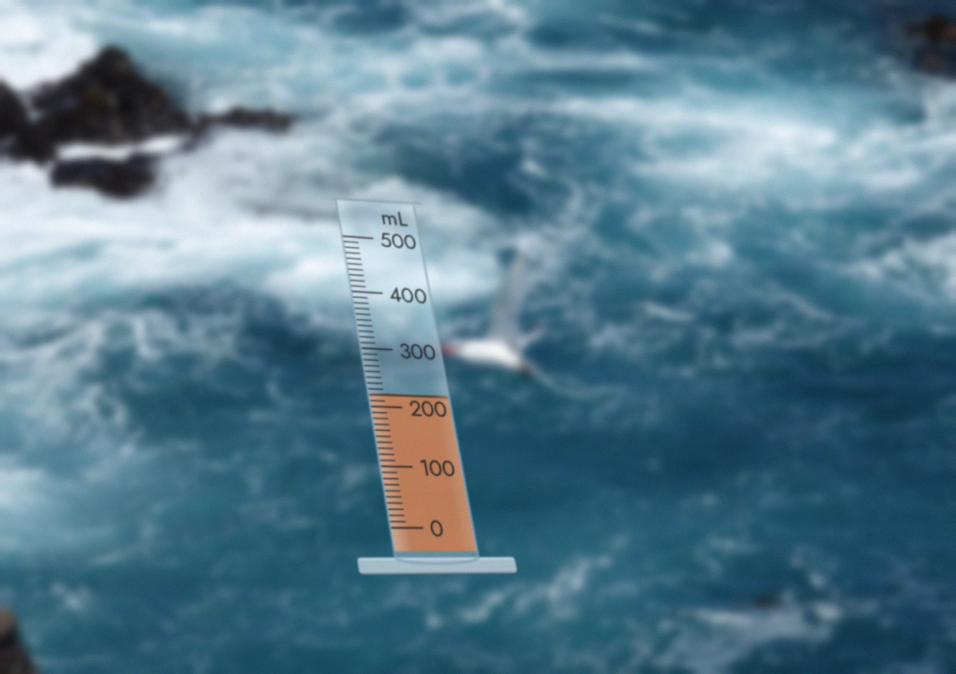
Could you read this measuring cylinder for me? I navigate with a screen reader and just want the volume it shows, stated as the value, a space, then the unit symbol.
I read 220 mL
